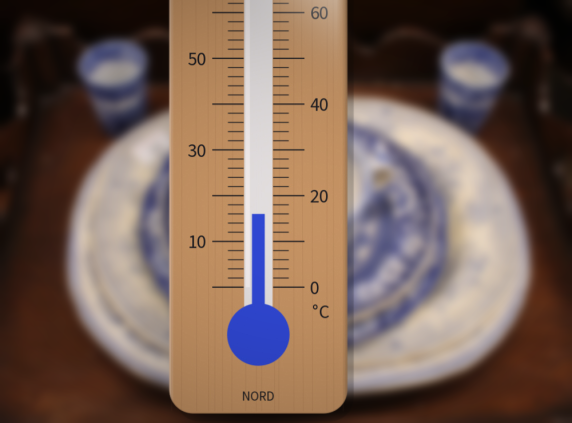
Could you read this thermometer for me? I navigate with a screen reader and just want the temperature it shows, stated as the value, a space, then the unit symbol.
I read 16 °C
